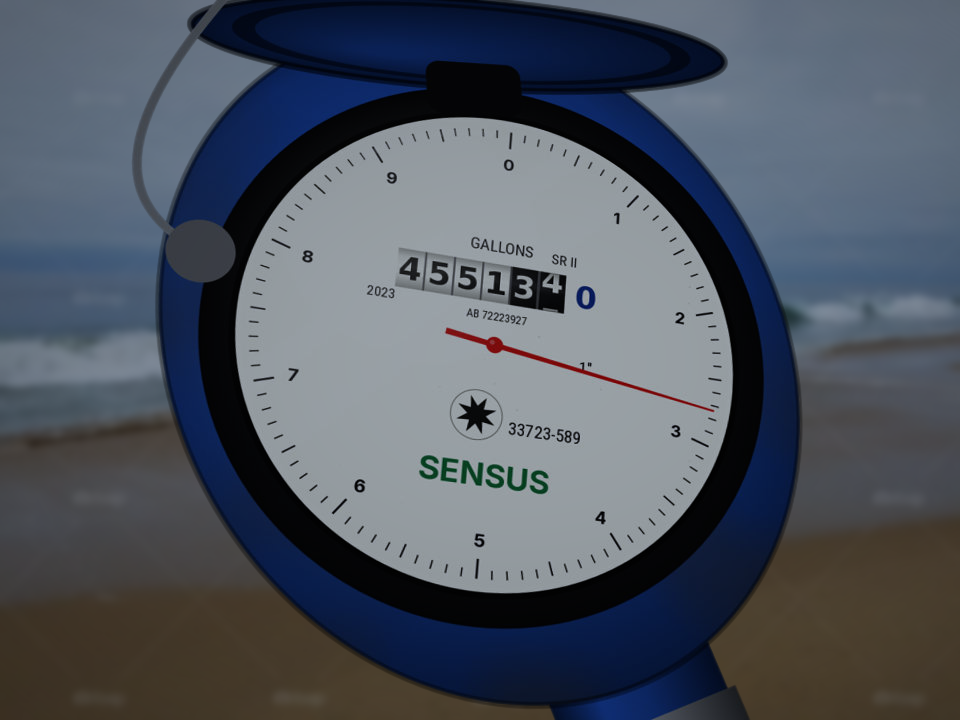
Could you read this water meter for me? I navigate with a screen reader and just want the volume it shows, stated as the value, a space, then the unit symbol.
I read 4551342.7 gal
